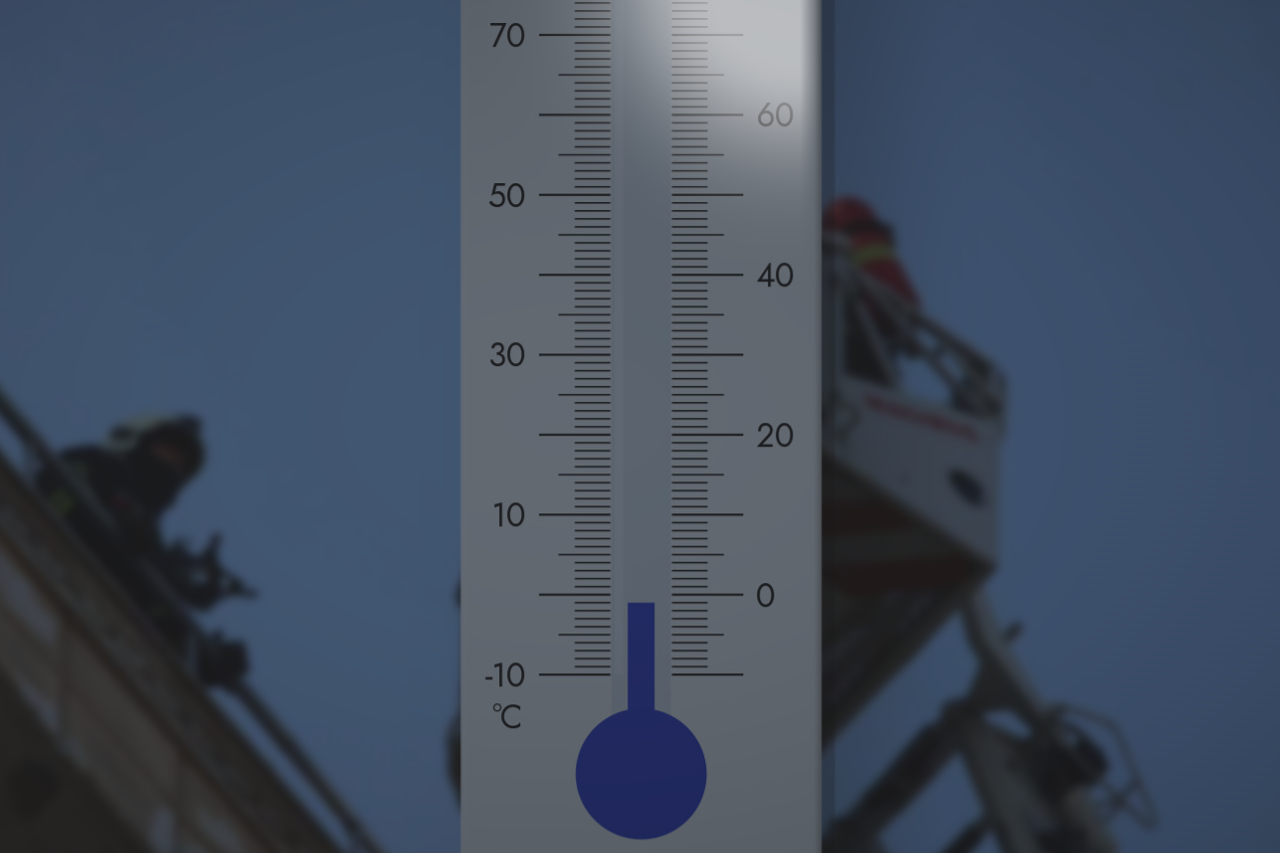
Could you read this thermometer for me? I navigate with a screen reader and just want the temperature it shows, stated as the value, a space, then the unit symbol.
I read -1 °C
